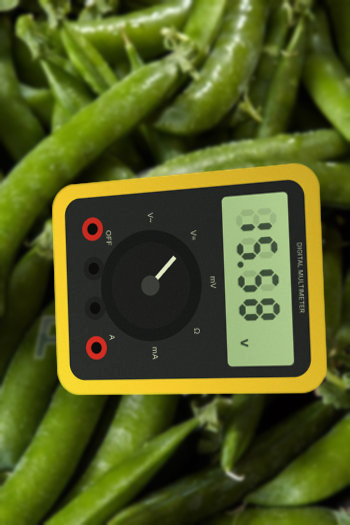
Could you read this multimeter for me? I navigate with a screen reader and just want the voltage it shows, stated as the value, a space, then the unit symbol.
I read 15.58 V
